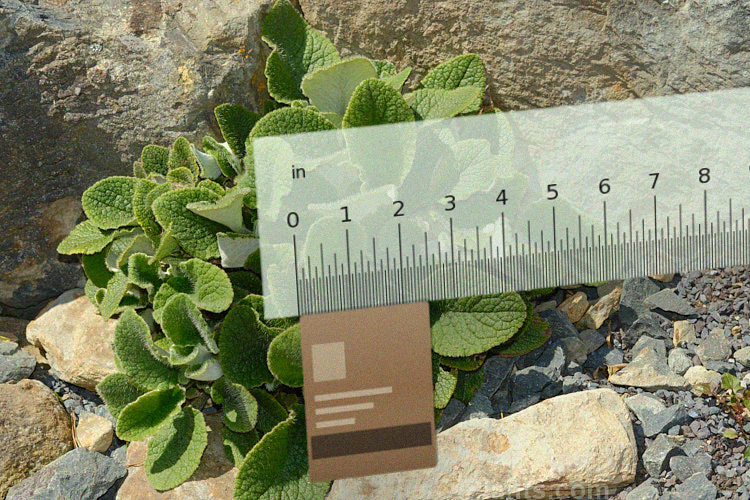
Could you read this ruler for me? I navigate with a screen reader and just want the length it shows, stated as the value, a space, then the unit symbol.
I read 2.5 in
